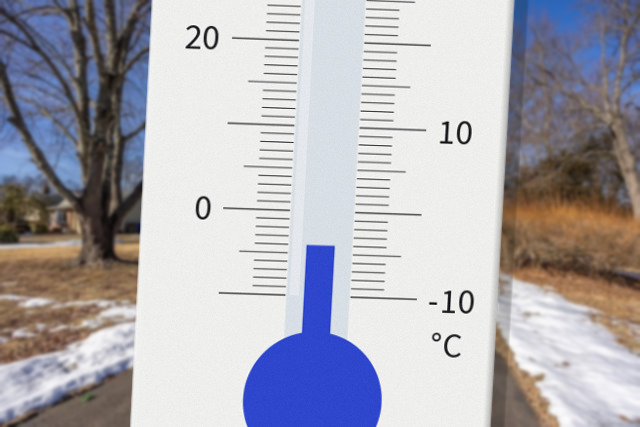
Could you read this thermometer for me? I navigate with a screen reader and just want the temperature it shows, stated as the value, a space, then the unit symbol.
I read -4 °C
